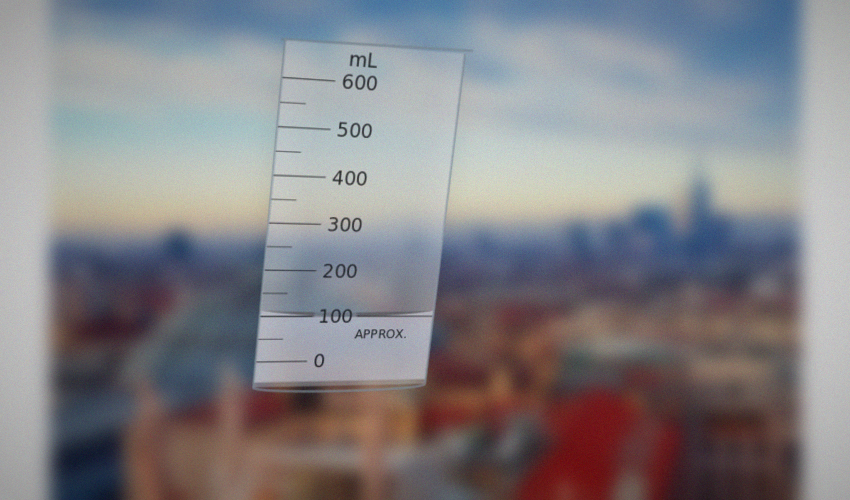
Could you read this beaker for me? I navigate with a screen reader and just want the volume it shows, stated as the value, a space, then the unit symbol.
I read 100 mL
